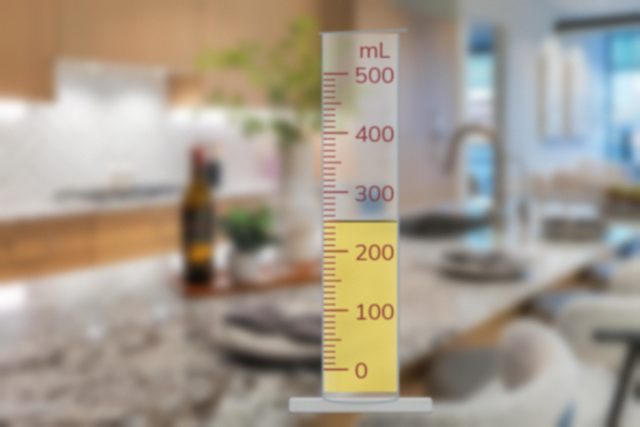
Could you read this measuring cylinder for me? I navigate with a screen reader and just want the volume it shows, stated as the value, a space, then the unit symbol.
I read 250 mL
